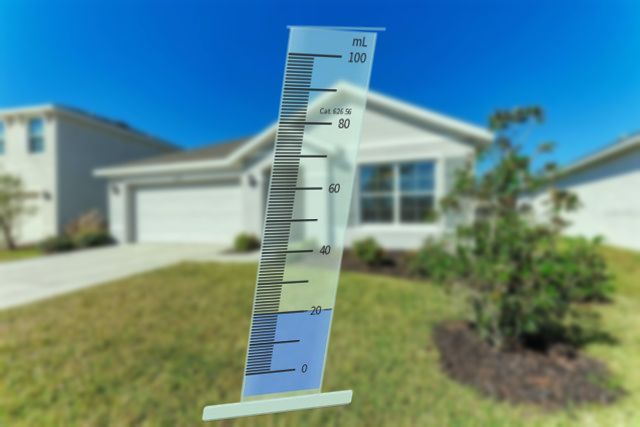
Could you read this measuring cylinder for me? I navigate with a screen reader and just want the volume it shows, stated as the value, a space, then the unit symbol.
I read 20 mL
